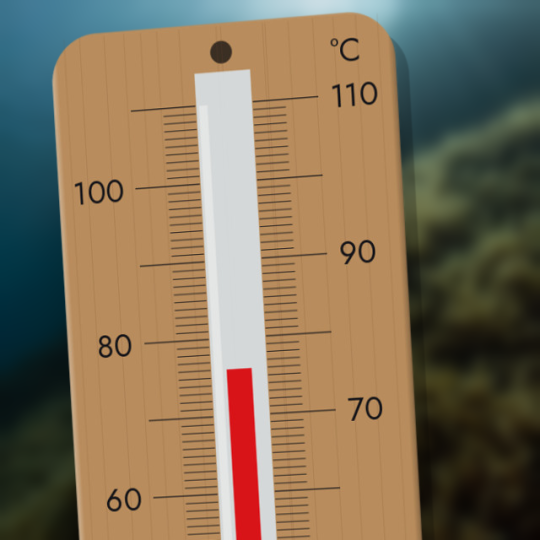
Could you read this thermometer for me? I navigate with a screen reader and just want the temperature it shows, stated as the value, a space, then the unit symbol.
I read 76 °C
